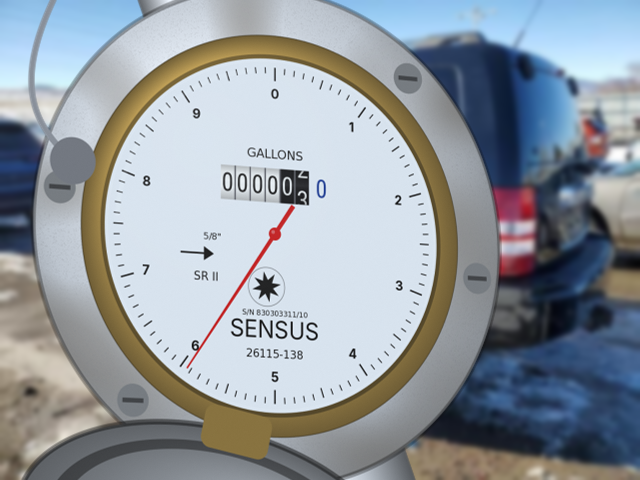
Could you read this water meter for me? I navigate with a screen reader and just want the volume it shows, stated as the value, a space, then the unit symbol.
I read 25.9 gal
